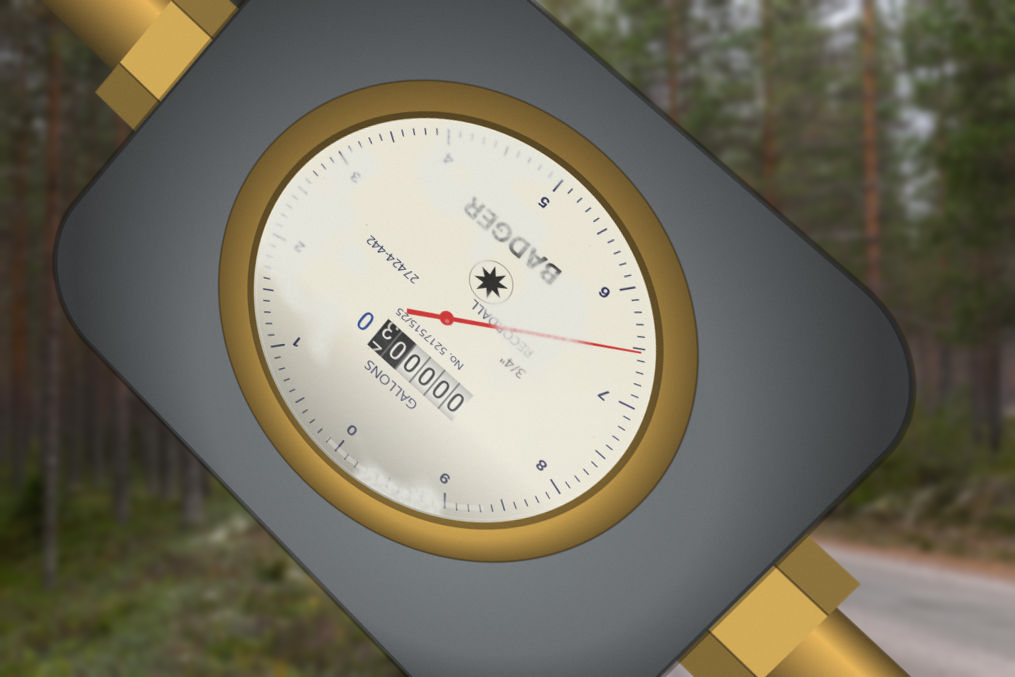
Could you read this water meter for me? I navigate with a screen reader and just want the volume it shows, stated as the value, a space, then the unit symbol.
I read 26.5 gal
